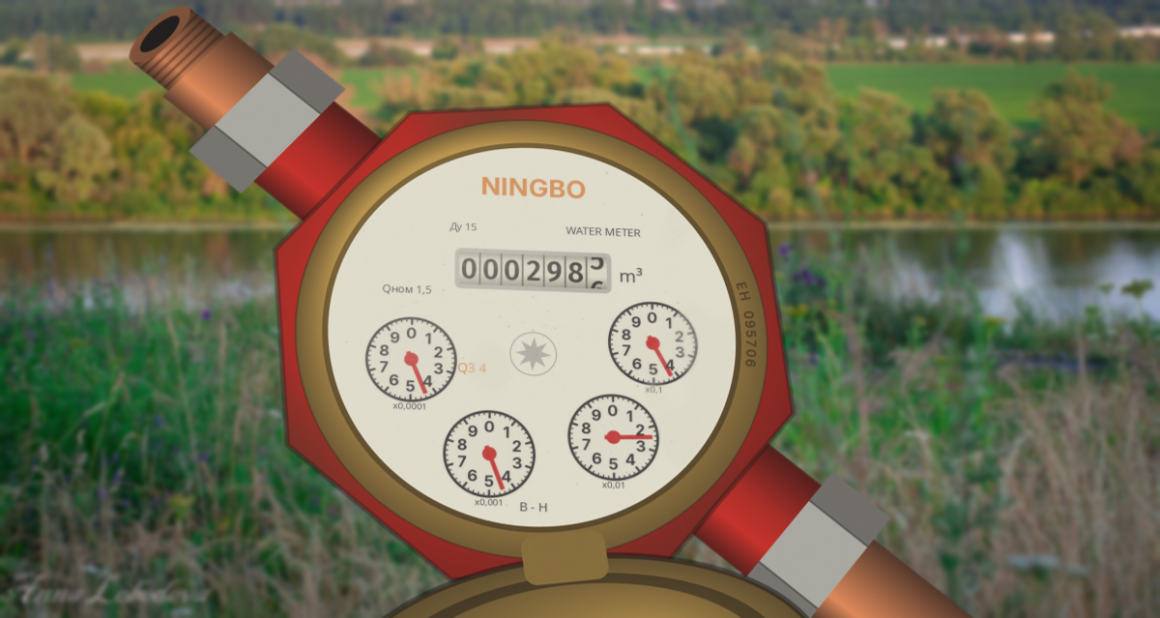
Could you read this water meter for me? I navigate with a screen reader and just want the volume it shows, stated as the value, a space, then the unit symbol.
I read 2985.4244 m³
